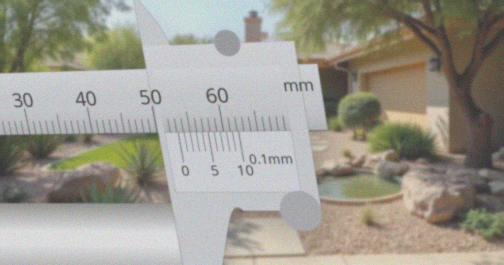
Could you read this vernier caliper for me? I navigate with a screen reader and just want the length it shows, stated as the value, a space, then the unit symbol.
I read 53.2 mm
